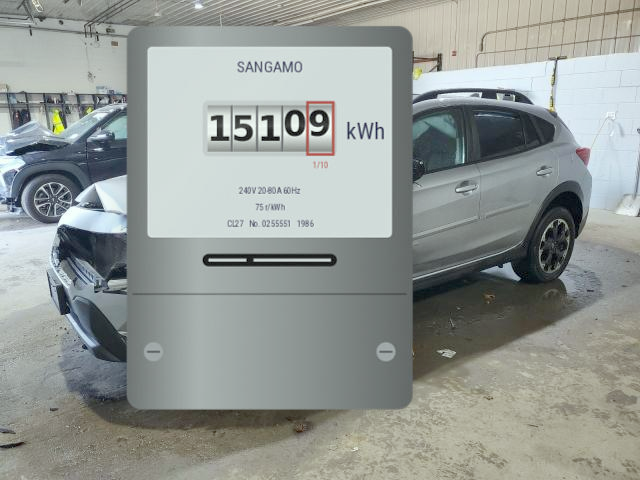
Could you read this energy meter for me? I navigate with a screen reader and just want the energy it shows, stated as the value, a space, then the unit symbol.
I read 1510.9 kWh
